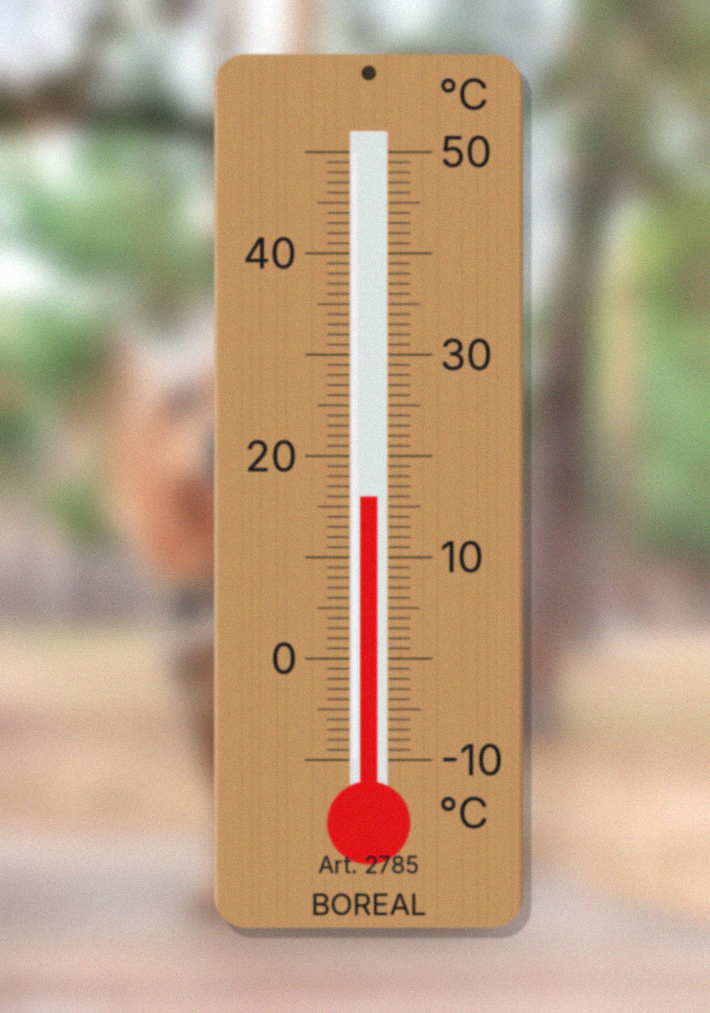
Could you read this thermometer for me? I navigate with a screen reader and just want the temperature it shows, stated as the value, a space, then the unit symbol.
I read 16 °C
